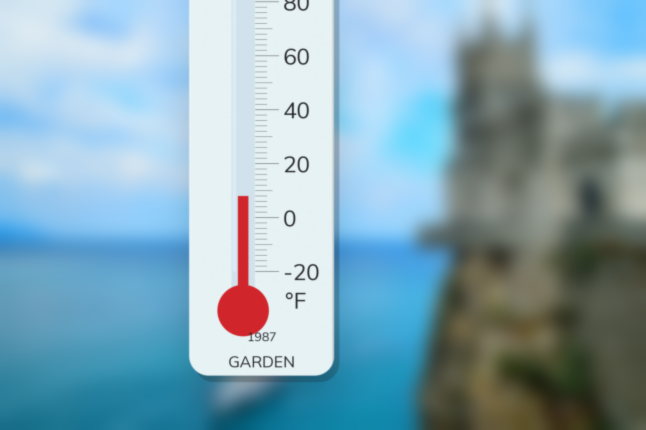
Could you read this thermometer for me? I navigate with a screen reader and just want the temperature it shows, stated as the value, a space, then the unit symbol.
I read 8 °F
